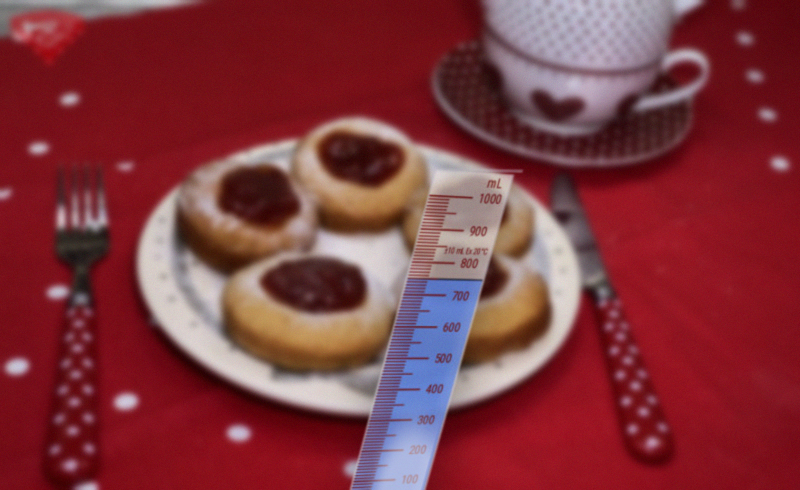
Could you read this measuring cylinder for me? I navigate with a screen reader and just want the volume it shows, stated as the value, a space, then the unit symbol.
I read 750 mL
